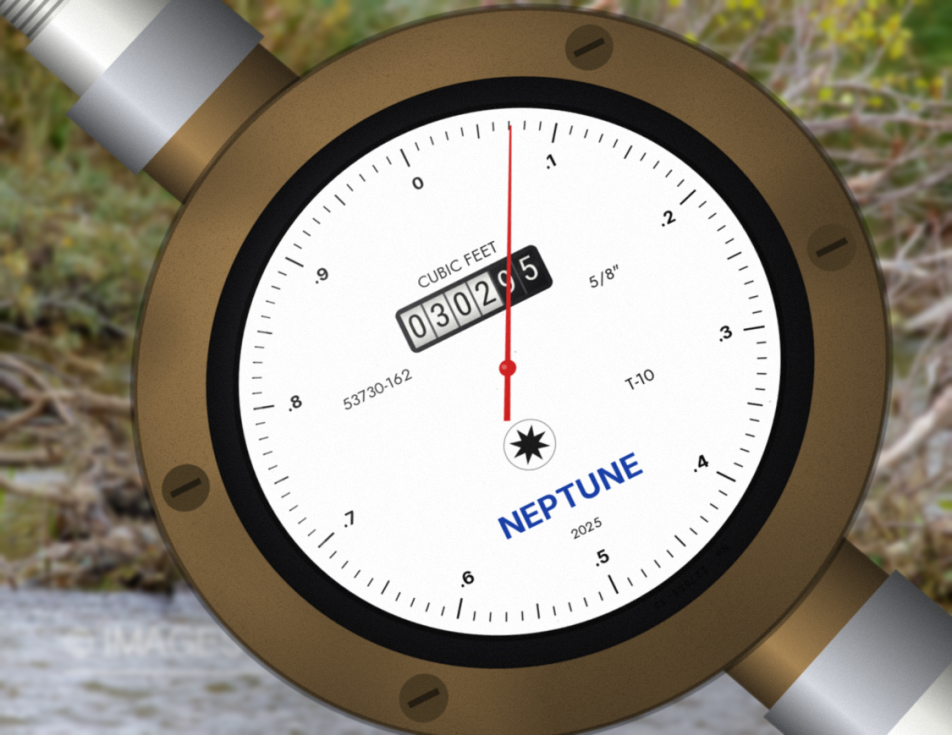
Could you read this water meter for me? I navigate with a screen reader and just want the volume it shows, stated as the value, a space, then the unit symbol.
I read 30295.07 ft³
